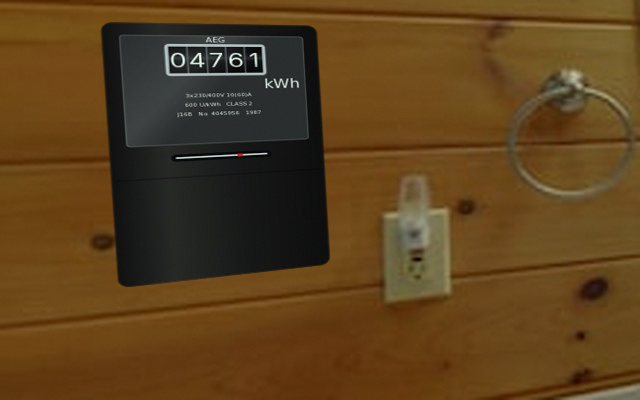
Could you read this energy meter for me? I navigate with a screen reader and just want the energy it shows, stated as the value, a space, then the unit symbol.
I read 4761 kWh
